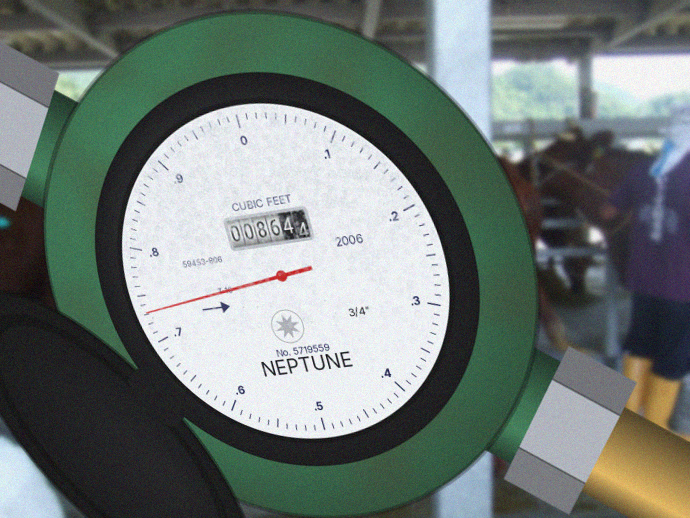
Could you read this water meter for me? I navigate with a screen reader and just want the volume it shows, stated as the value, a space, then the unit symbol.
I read 8643.73 ft³
